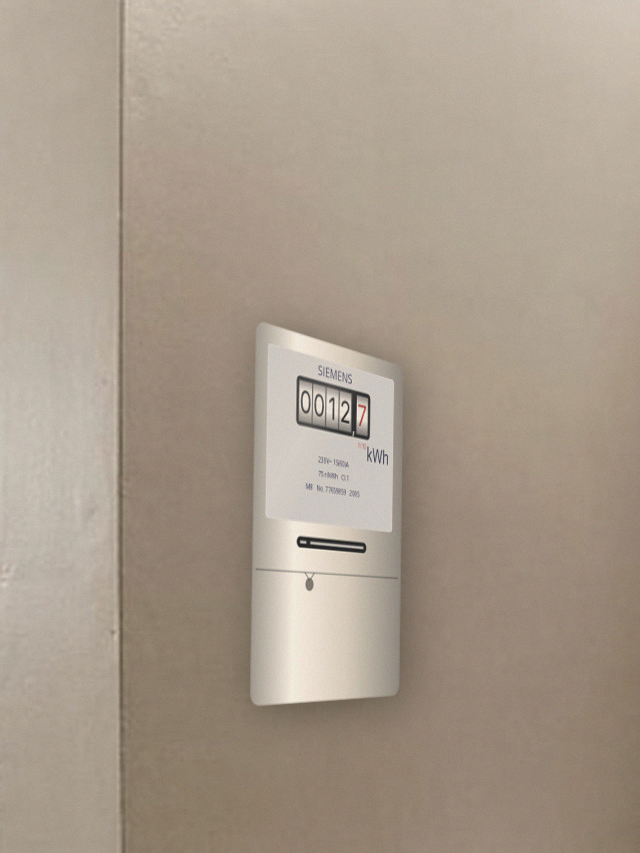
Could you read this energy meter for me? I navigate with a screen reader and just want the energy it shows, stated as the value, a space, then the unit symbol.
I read 12.7 kWh
